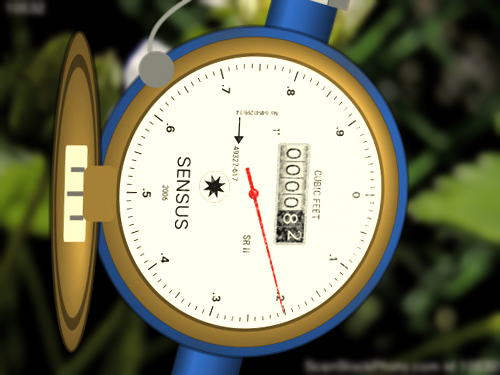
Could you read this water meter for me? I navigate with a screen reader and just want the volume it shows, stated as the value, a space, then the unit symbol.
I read 82.20 ft³
